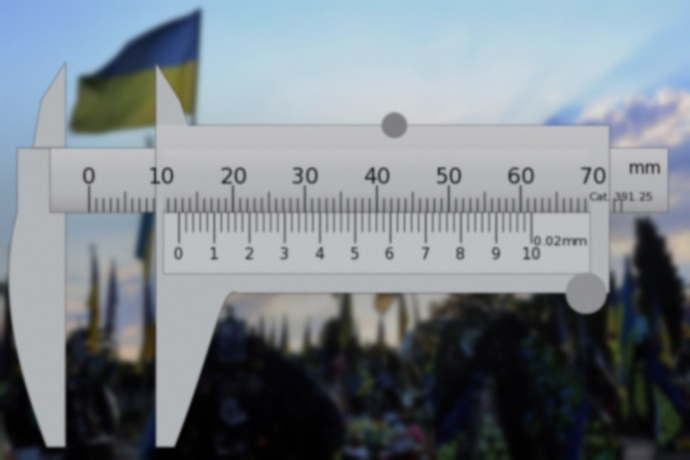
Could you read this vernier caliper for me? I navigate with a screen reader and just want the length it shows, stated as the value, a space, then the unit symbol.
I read 12.5 mm
